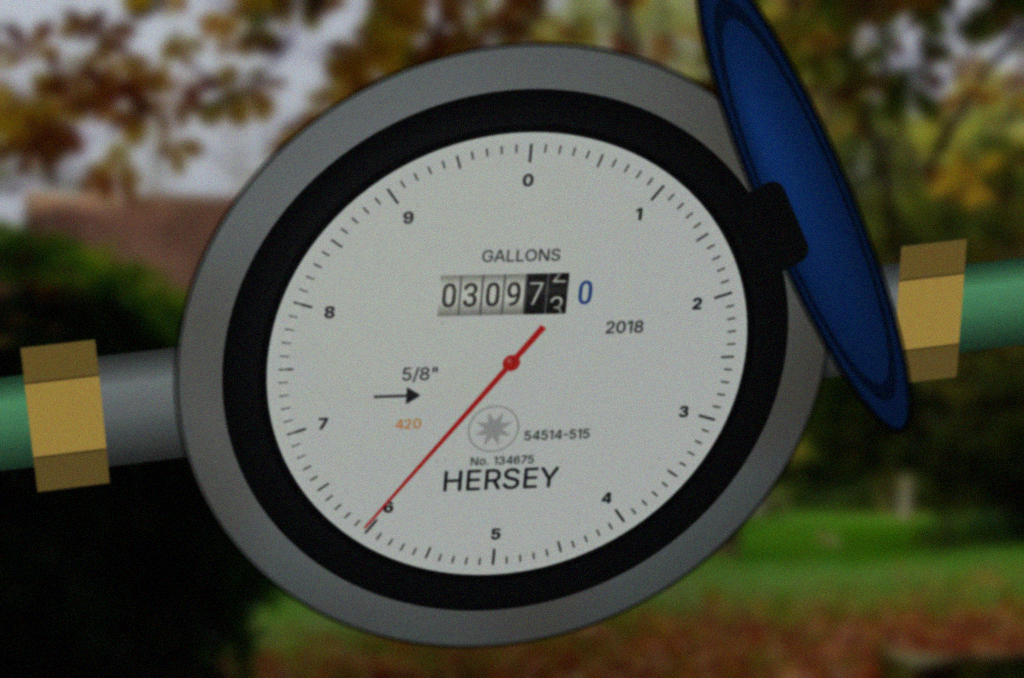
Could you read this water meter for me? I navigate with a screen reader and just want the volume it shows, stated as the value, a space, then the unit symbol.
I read 309726.0 gal
